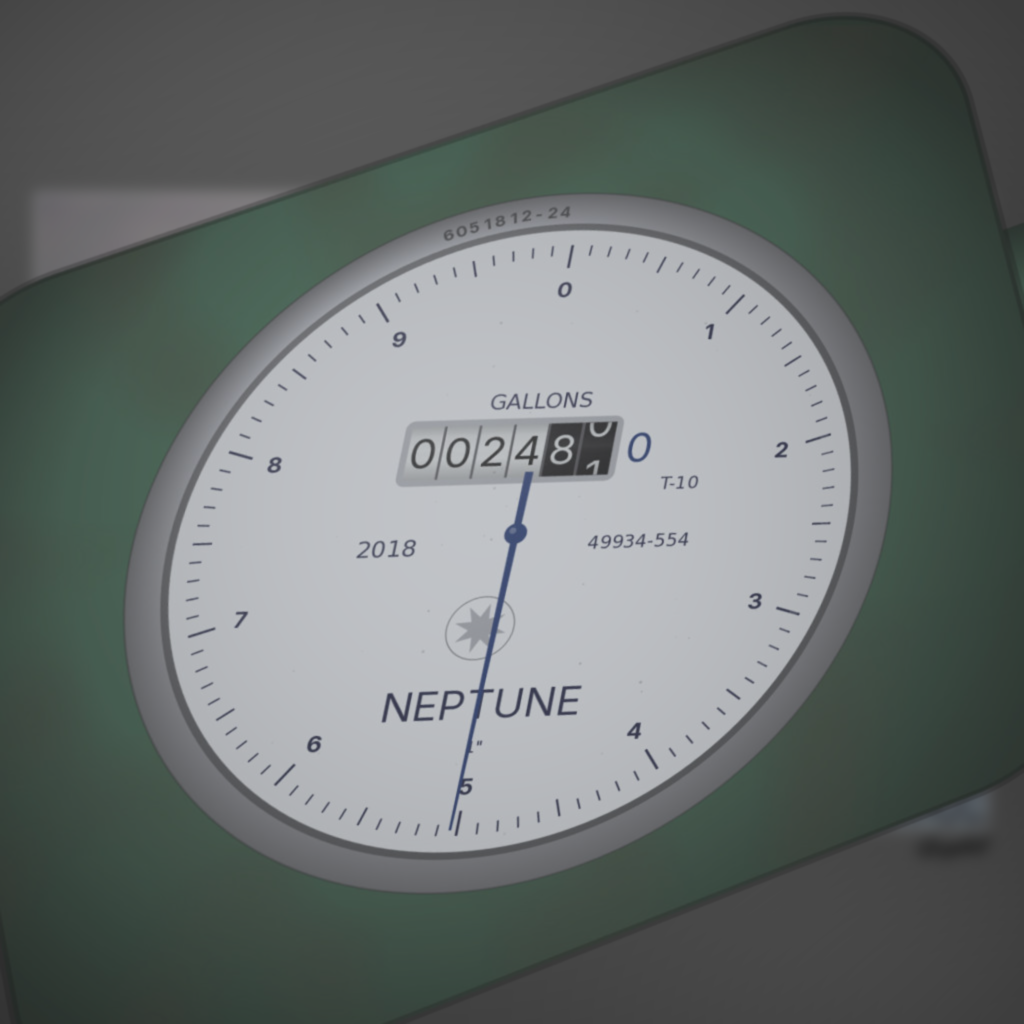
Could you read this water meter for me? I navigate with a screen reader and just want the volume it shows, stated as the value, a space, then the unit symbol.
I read 24805.0 gal
